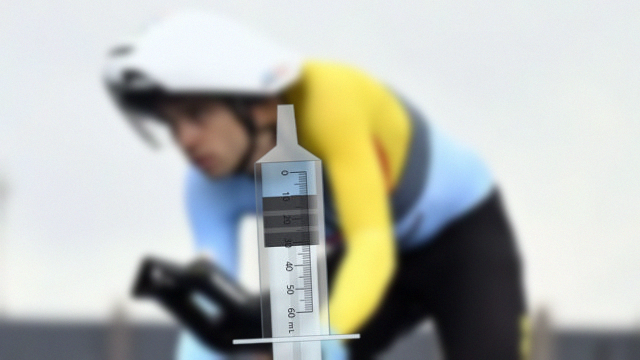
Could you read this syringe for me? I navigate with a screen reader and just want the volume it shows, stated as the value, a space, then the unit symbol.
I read 10 mL
